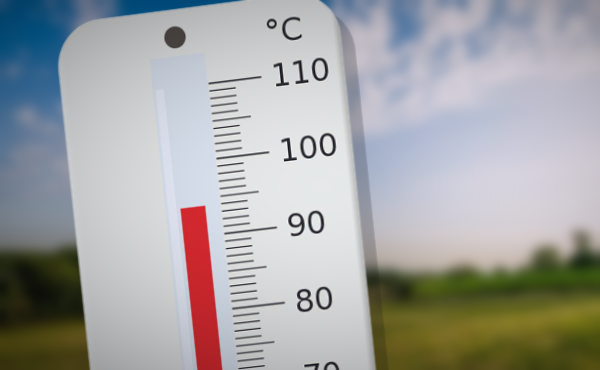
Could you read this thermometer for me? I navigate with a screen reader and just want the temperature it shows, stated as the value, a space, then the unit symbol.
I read 94 °C
